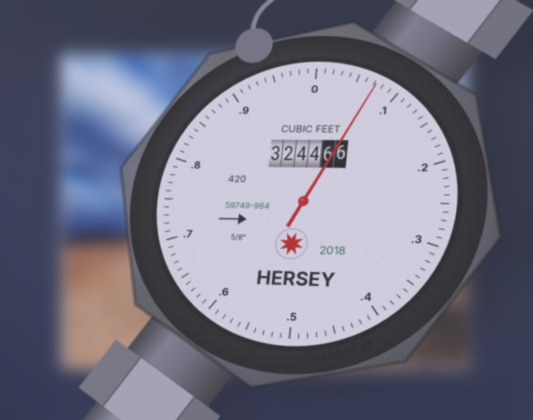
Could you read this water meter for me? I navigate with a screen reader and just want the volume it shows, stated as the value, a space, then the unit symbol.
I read 324466.07 ft³
